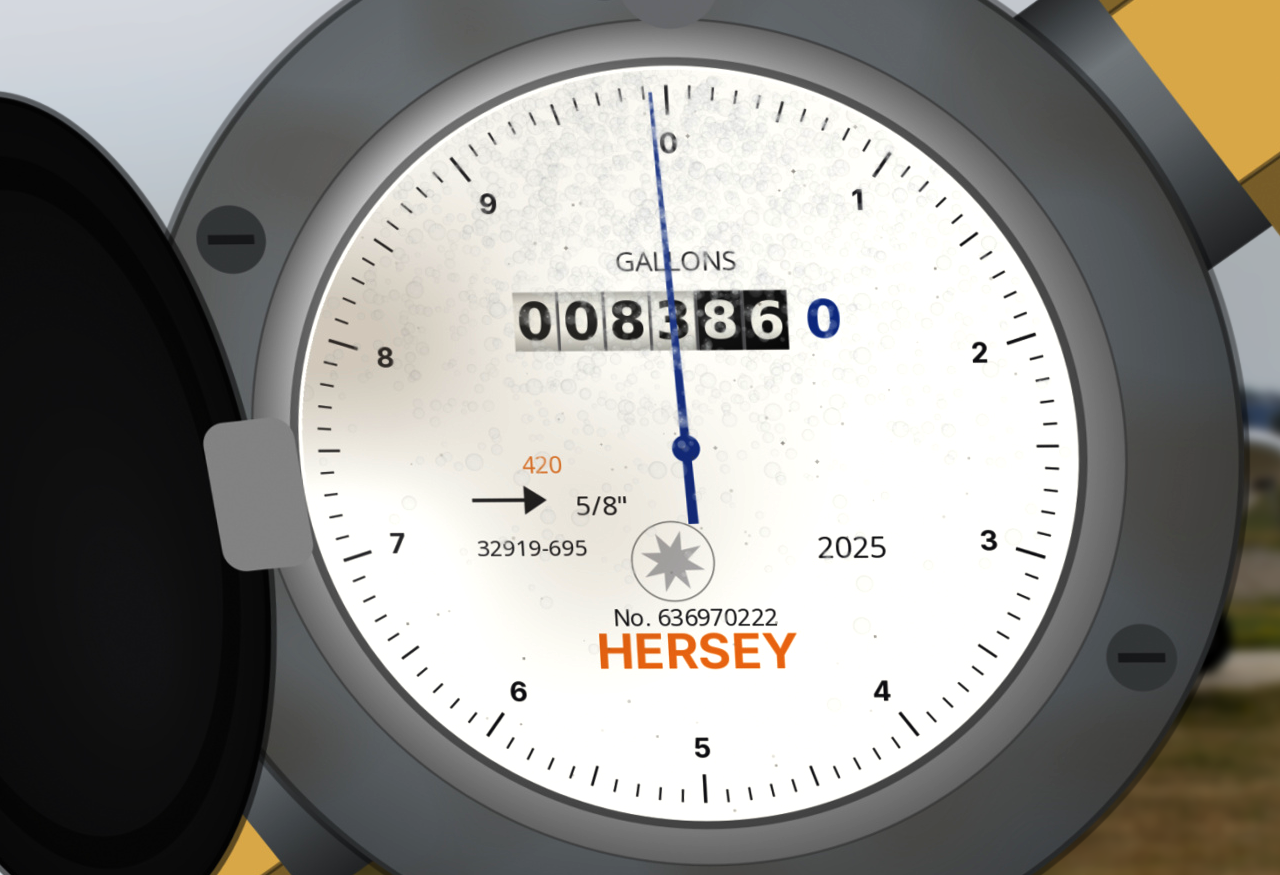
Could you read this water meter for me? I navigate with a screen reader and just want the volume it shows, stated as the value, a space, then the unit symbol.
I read 83859.9 gal
